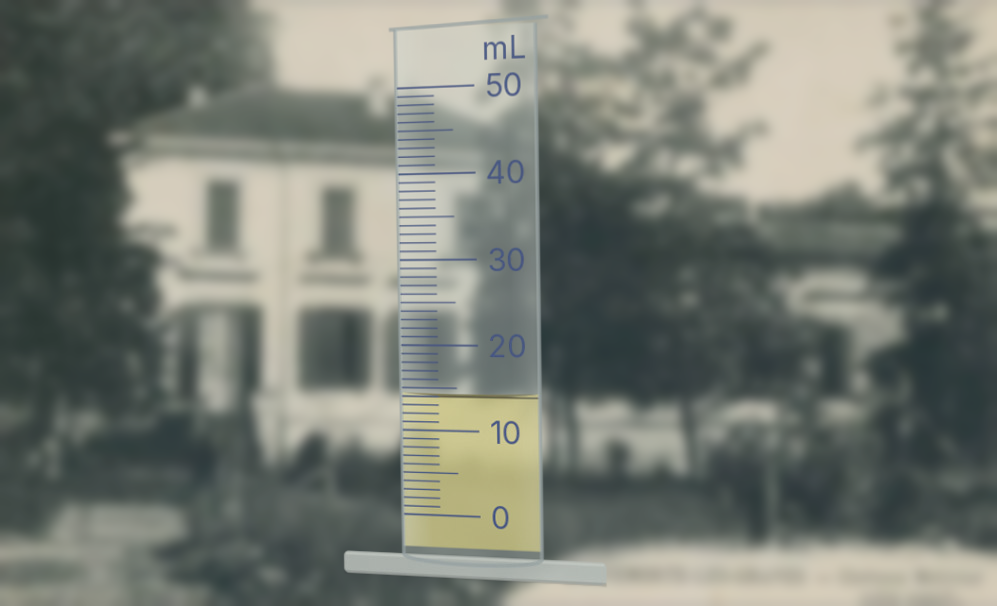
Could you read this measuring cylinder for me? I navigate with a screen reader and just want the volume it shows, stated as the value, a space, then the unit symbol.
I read 14 mL
